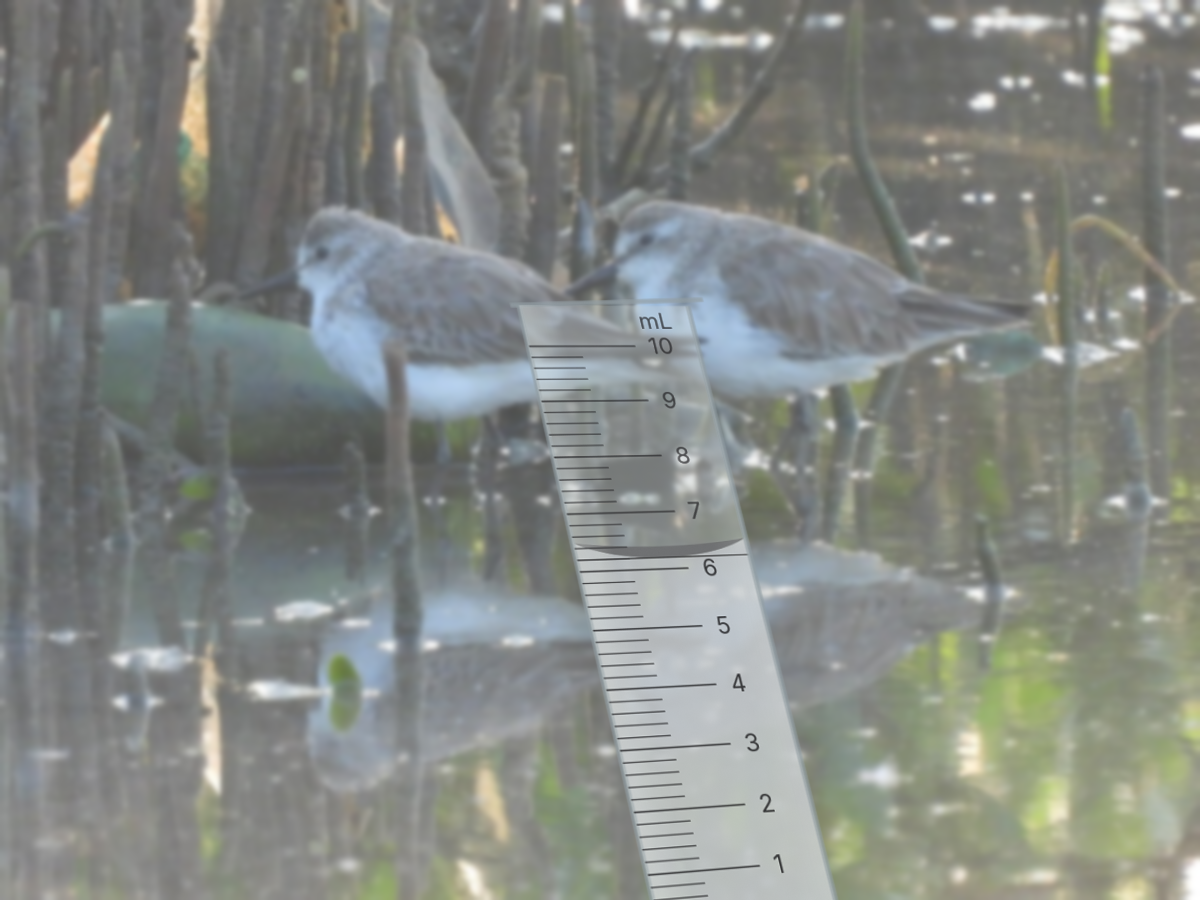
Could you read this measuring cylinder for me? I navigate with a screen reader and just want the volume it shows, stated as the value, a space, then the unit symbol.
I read 6.2 mL
